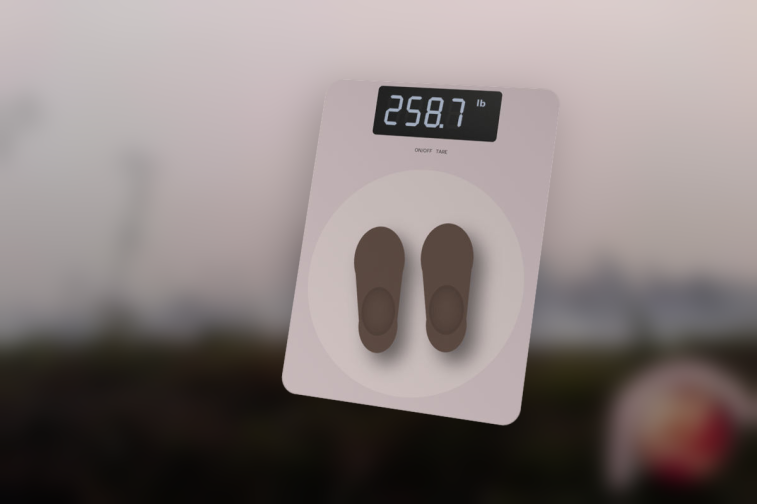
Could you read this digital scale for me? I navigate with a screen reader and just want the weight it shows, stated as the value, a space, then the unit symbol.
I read 258.7 lb
